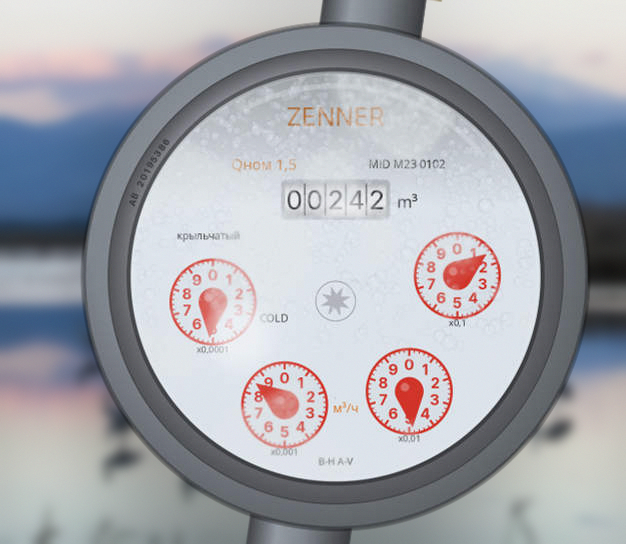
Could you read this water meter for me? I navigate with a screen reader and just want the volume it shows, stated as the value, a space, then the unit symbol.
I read 242.1485 m³
